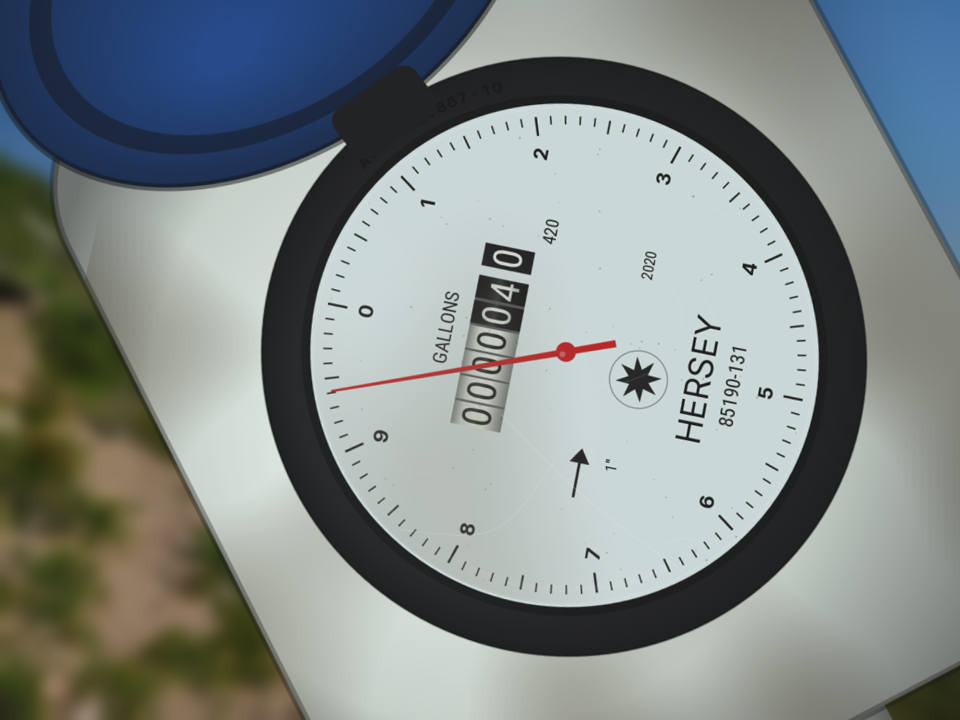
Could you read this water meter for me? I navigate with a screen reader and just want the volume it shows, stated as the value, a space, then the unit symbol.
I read 39.4 gal
